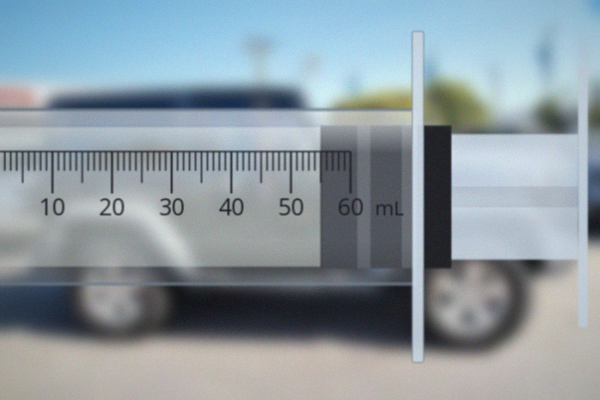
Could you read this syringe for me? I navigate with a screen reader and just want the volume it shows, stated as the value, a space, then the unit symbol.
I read 55 mL
